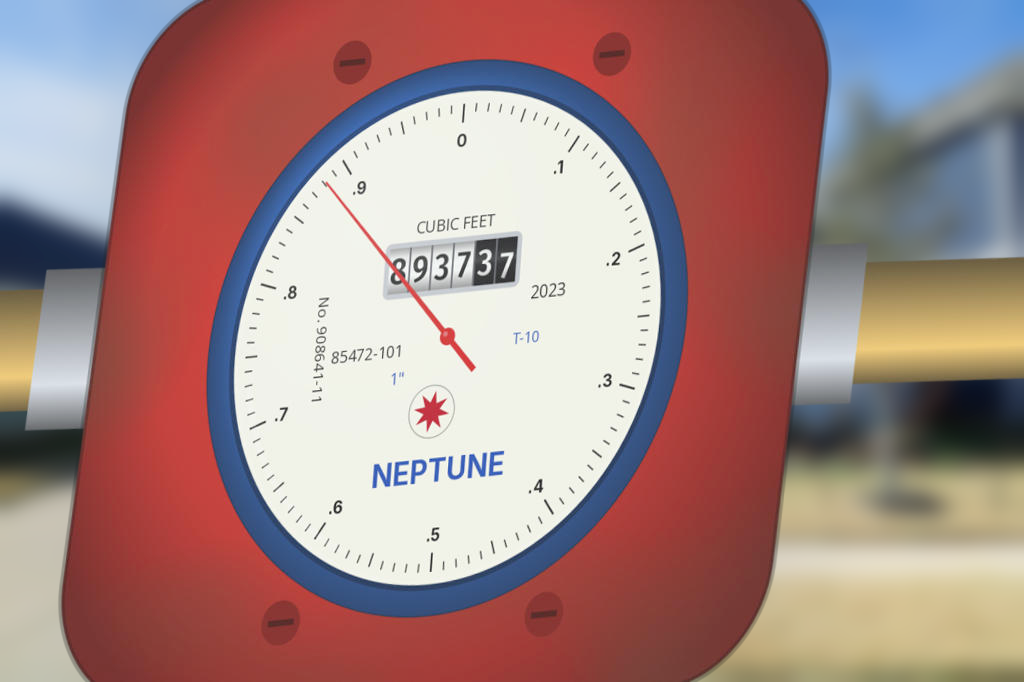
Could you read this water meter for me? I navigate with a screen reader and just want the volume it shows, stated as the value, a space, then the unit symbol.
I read 893736.88 ft³
